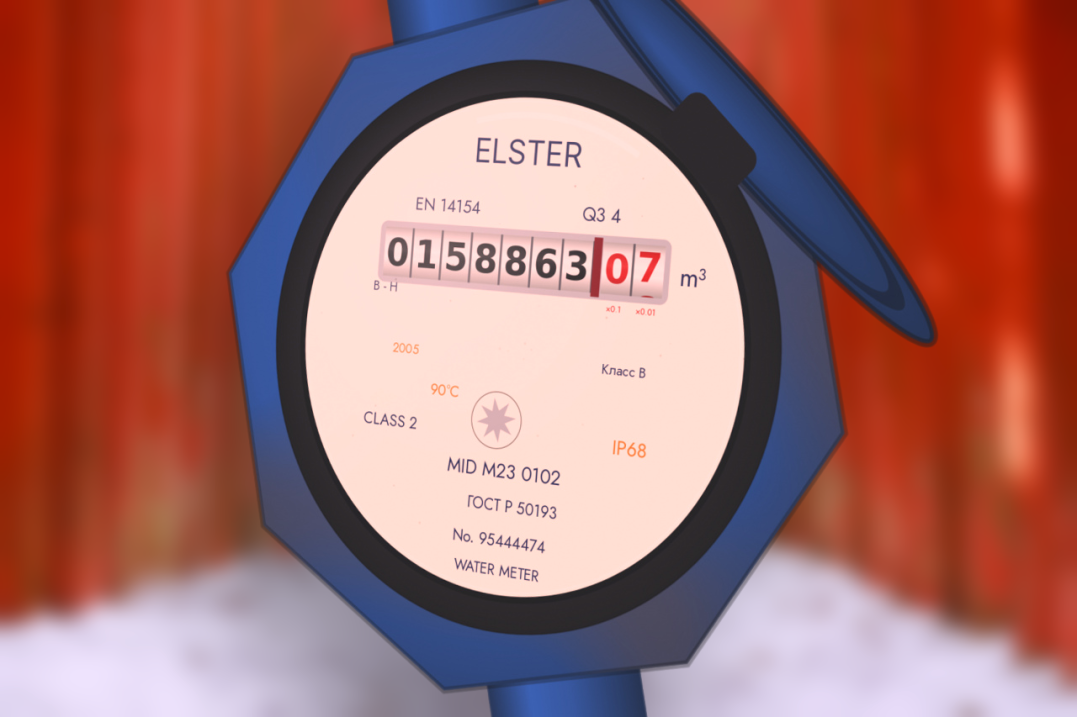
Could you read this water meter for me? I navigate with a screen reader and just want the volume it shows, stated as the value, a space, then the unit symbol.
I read 158863.07 m³
